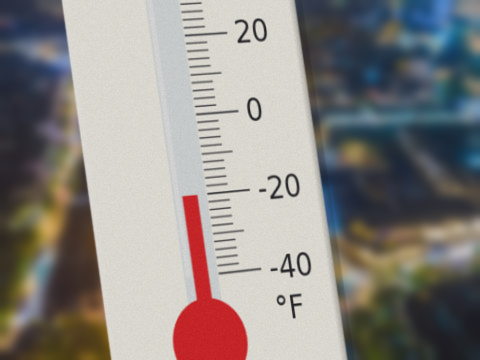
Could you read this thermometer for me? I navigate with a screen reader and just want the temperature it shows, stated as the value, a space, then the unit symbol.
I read -20 °F
